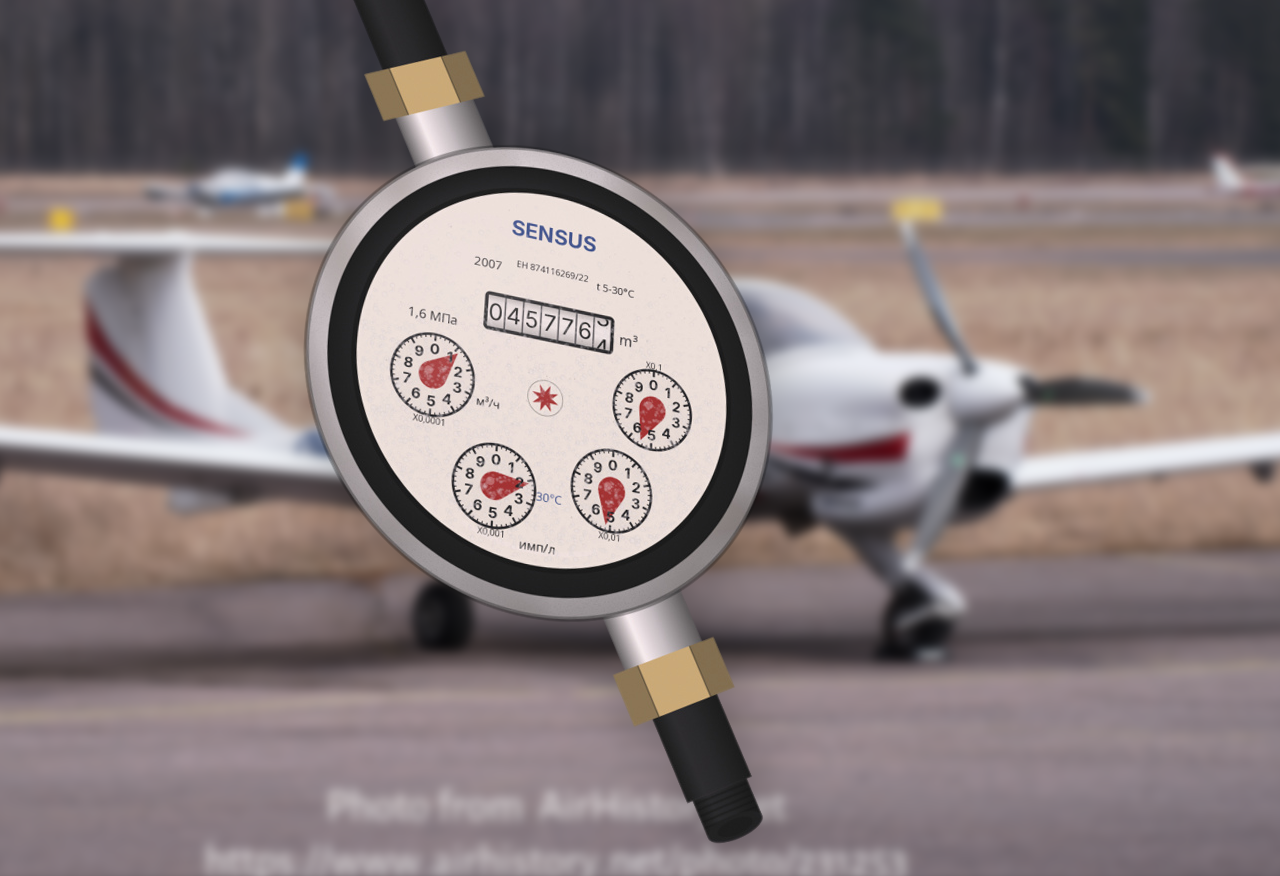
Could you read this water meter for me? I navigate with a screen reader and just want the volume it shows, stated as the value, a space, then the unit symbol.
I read 457763.5521 m³
